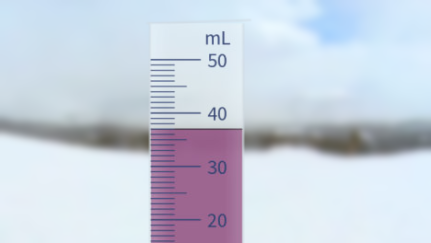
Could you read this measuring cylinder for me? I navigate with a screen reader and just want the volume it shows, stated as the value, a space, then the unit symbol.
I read 37 mL
